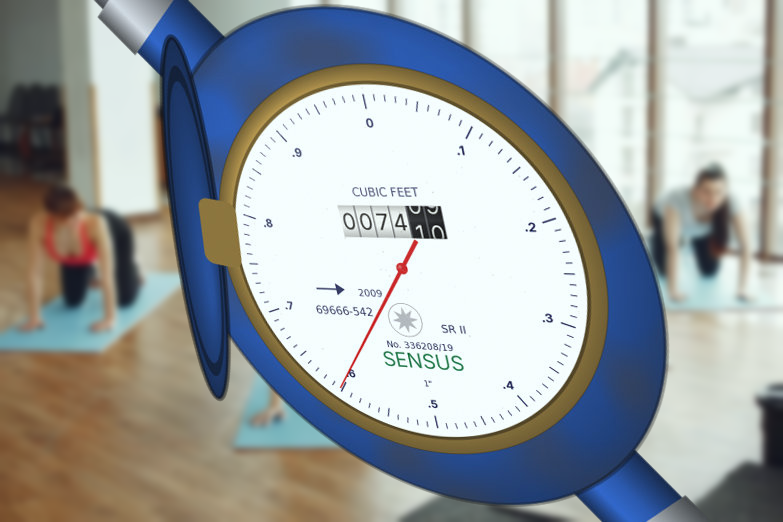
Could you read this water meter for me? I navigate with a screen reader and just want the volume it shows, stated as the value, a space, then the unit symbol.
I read 7409.60 ft³
